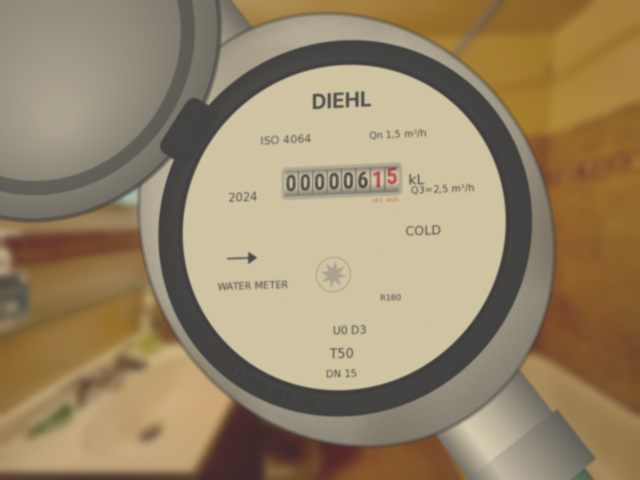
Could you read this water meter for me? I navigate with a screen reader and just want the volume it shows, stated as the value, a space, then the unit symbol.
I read 6.15 kL
